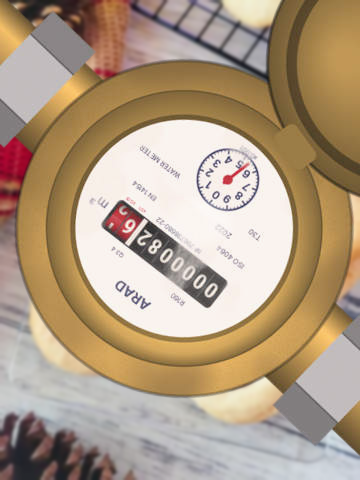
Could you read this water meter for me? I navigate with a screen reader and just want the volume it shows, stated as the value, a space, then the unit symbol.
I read 82.615 m³
